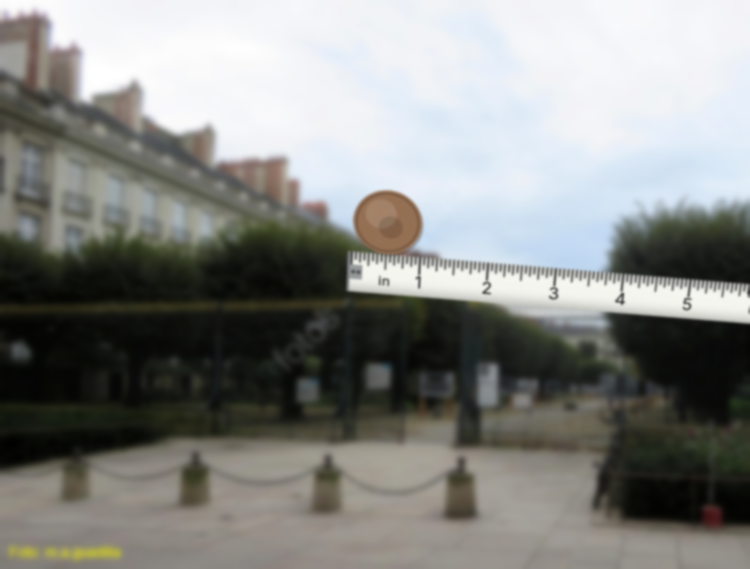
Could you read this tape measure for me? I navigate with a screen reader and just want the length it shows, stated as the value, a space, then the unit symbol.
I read 1 in
